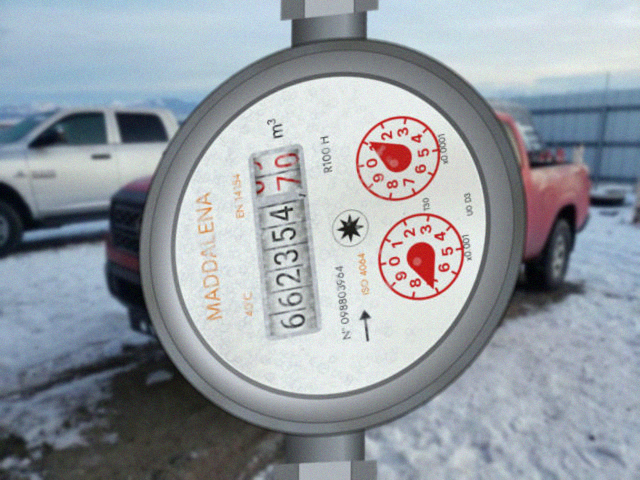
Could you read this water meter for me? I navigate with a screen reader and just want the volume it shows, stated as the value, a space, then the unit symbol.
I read 662354.6971 m³
